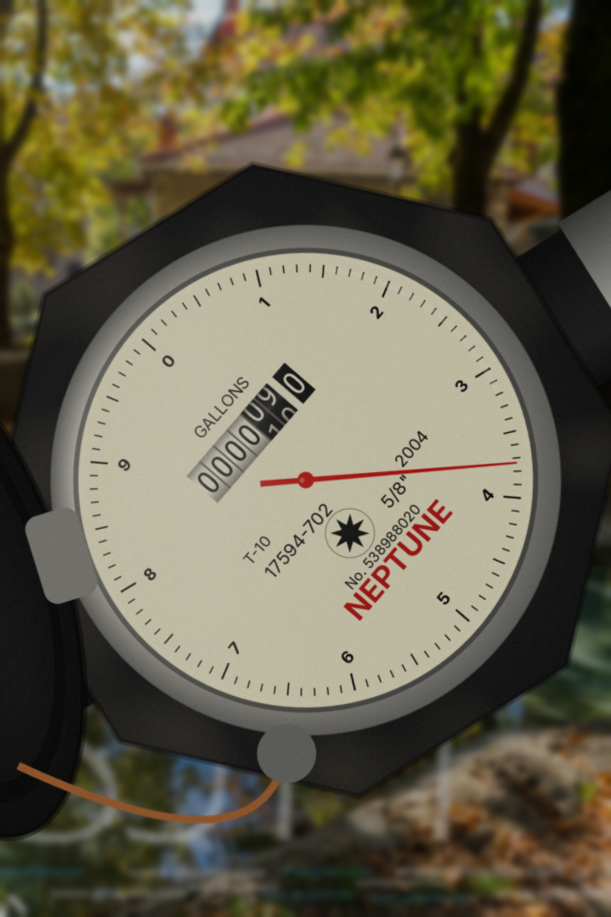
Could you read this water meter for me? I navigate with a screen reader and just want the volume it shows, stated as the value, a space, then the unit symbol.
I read 93.7 gal
